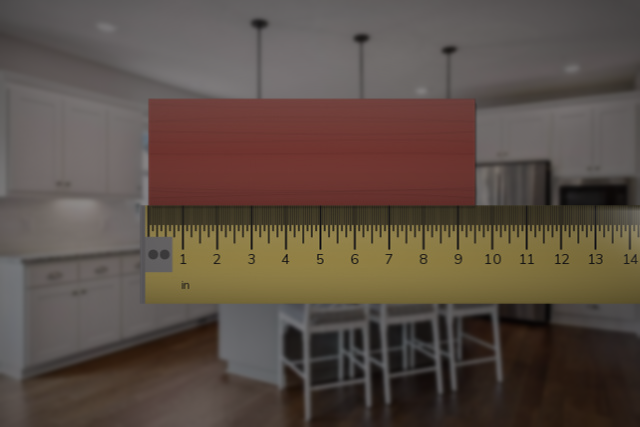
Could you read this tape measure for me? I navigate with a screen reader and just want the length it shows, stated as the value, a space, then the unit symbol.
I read 9.5 in
